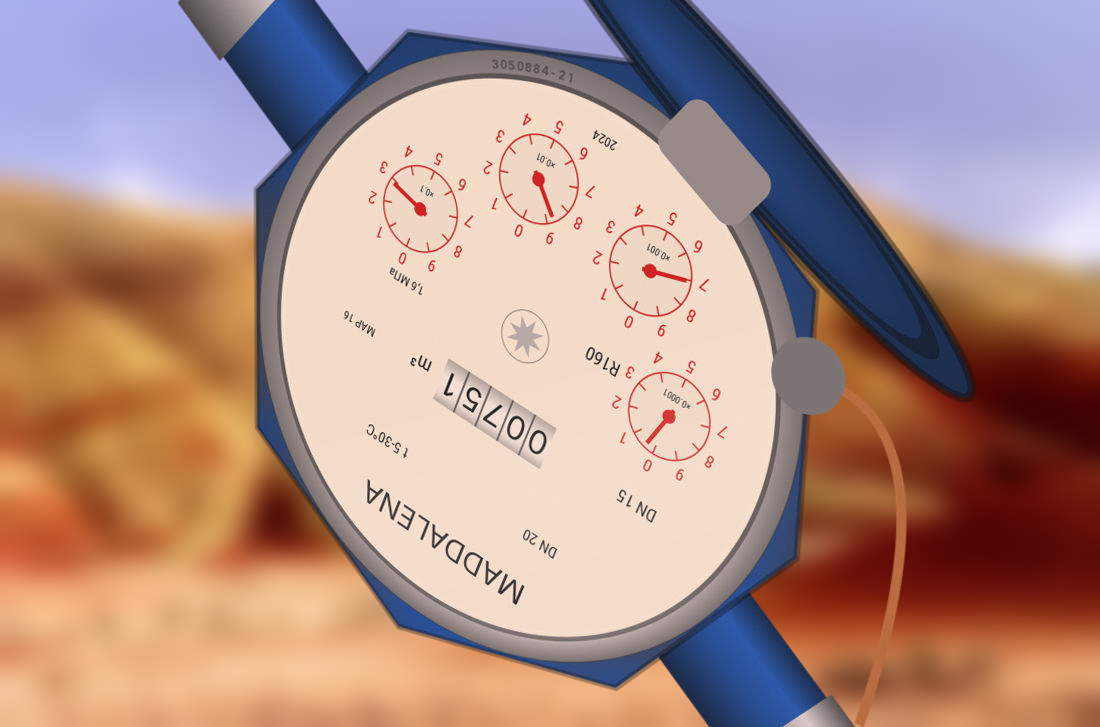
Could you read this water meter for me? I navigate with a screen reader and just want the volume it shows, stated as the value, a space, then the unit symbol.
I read 751.2870 m³
